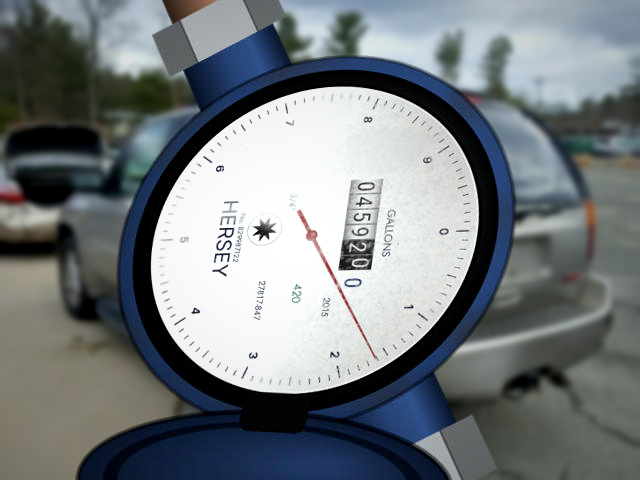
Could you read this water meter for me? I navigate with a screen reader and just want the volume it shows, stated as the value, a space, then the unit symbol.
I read 459201.6 gal
